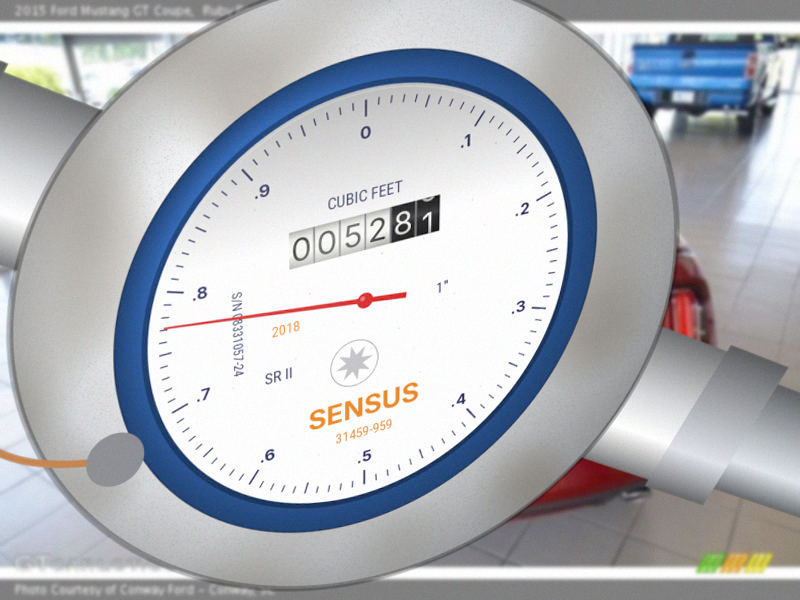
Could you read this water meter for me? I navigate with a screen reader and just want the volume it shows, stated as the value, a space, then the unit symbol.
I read 5280.77 ft³
